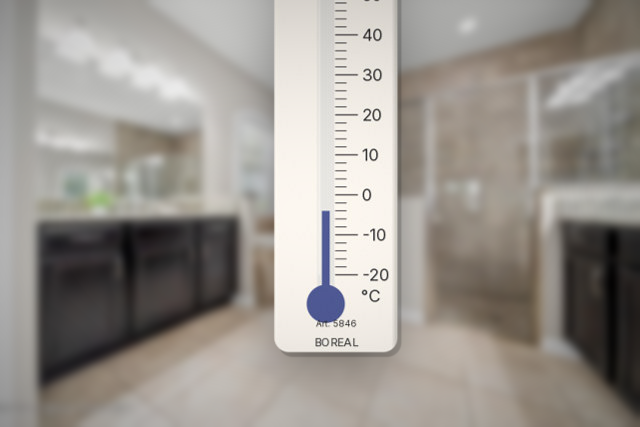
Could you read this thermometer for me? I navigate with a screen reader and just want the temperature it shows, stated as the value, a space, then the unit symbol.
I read -4 °C
